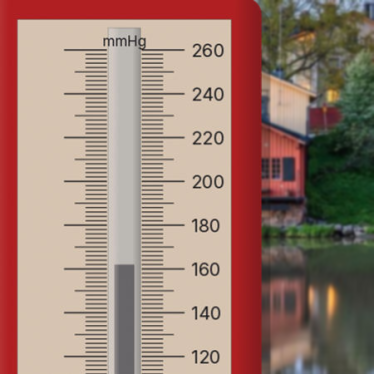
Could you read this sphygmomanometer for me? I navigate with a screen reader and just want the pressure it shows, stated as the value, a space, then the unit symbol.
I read 162 mmHg
